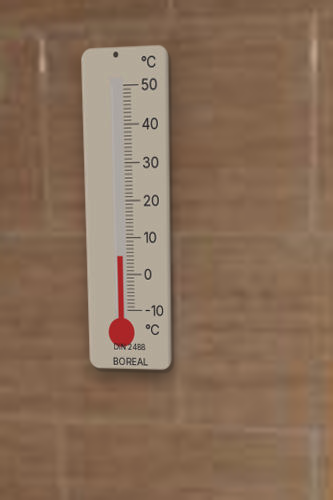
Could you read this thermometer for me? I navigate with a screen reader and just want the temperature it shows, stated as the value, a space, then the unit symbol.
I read 5 °C
